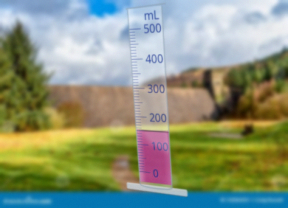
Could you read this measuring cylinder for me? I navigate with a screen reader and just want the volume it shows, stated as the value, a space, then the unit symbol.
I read 150 mL
